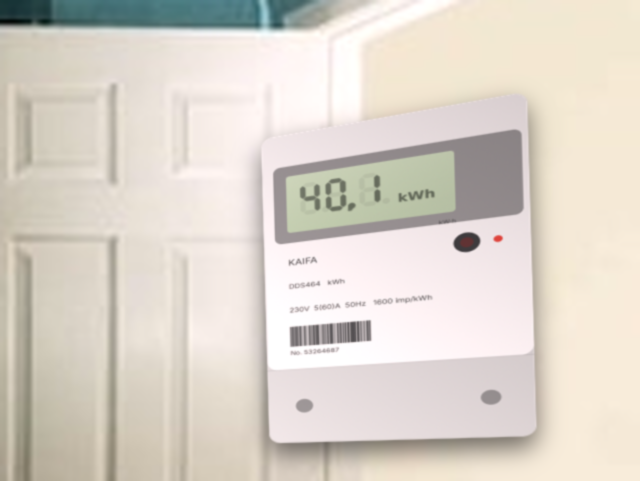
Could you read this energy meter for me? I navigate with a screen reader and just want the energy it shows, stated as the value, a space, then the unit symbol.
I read 40.1 kWh
